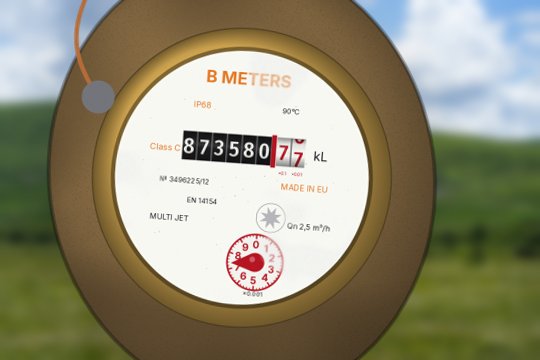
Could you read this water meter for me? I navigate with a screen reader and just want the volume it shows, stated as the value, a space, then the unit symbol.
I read 873580.767 kL
